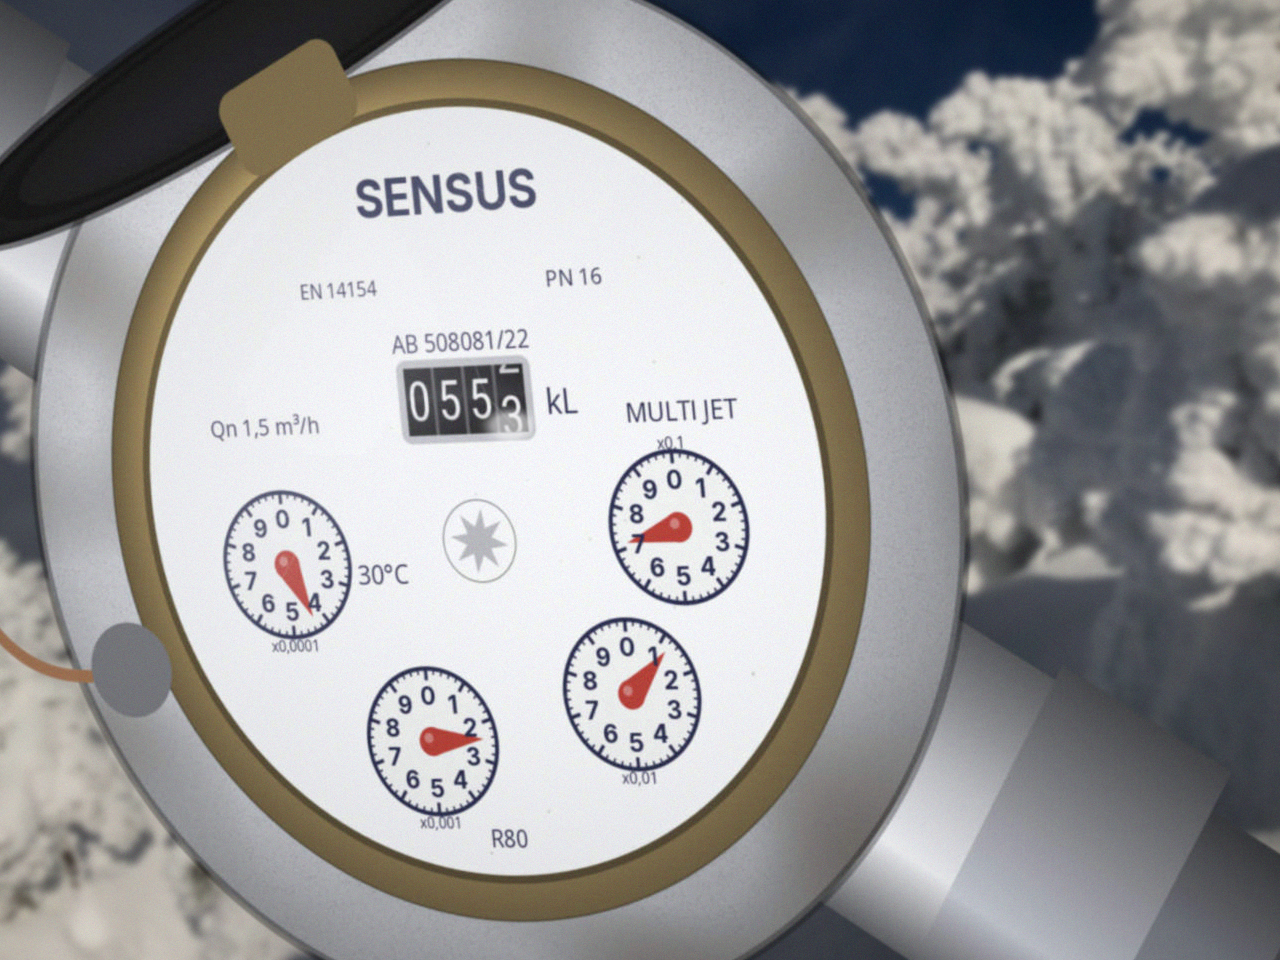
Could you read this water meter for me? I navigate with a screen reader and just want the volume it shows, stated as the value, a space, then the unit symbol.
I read 552.7124 kL
